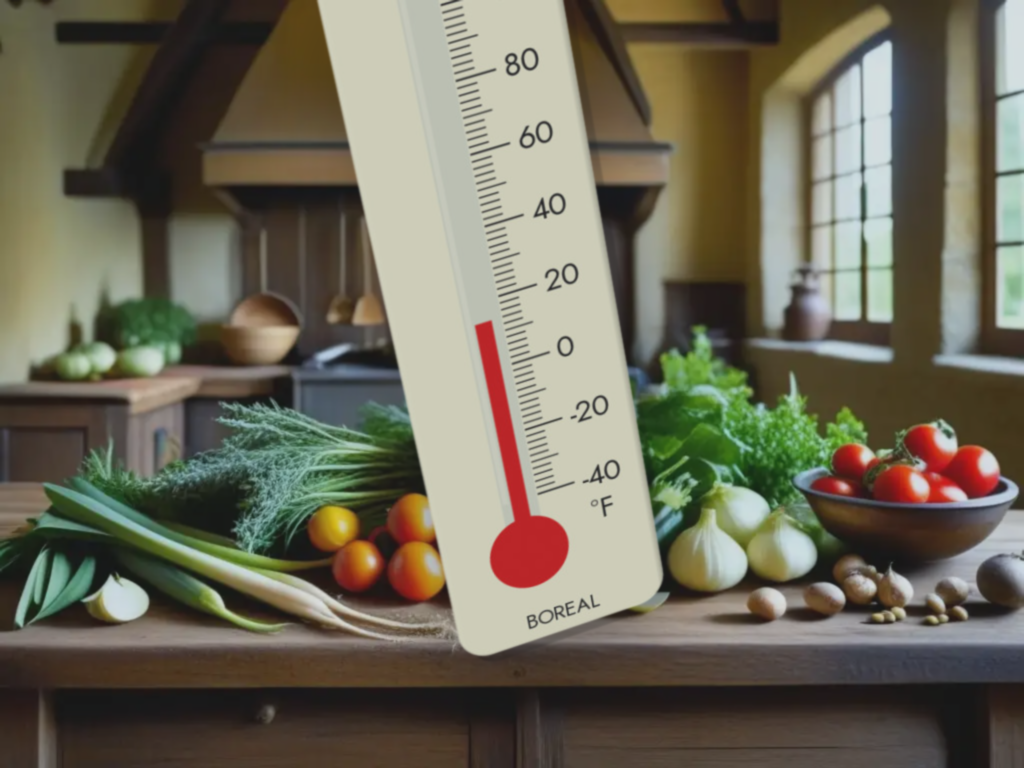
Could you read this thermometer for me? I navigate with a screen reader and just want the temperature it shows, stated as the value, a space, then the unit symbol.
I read 14 °F
